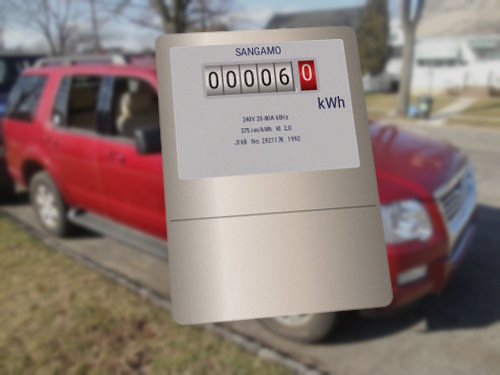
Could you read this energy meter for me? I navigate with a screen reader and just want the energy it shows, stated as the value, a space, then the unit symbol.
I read 6.0 kWh
